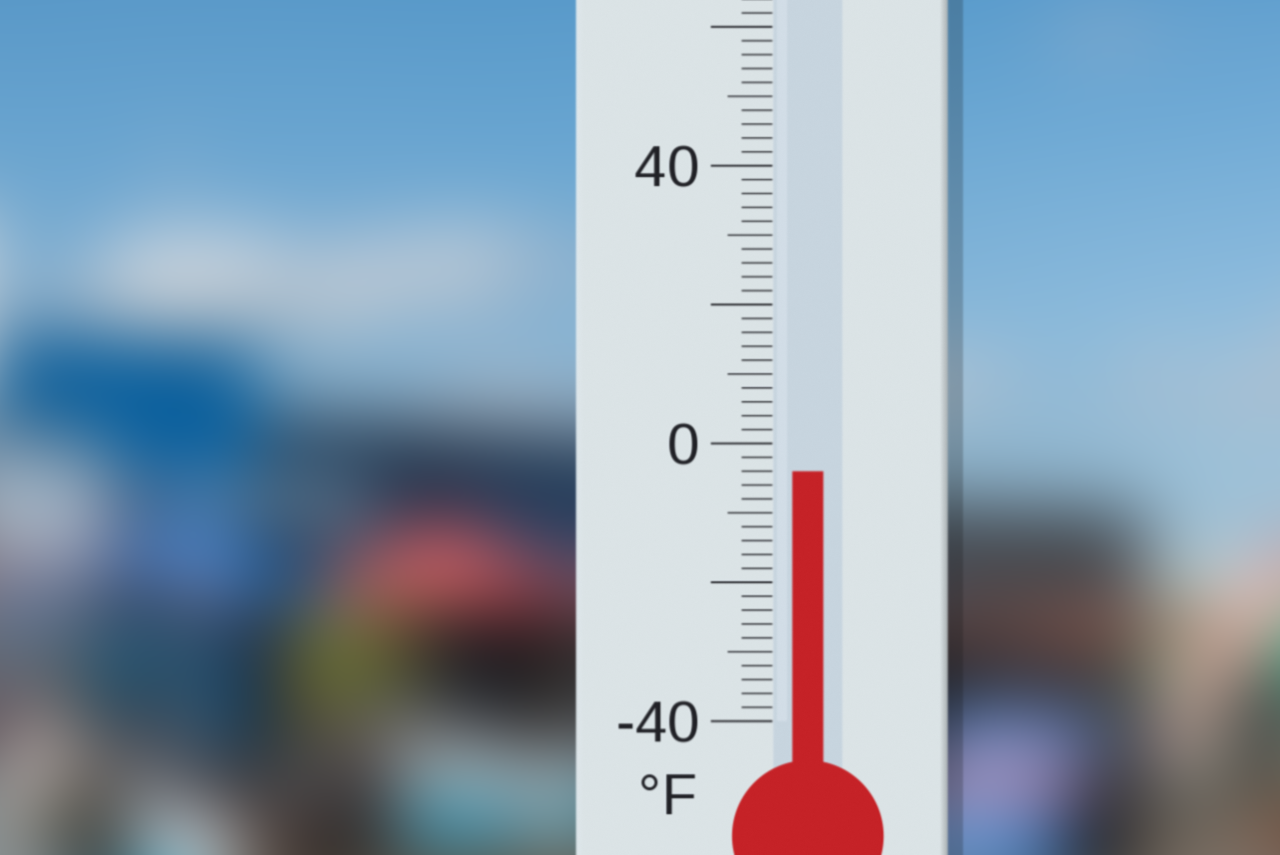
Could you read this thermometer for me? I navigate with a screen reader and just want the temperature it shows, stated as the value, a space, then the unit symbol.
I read -4 °F
